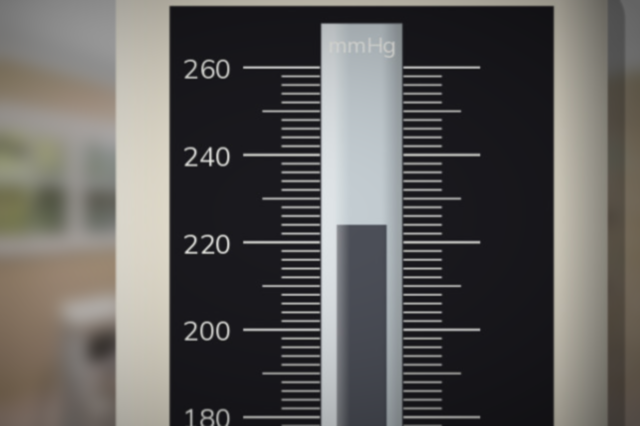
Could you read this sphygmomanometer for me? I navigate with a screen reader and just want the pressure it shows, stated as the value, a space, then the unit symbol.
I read 224 mmHg
